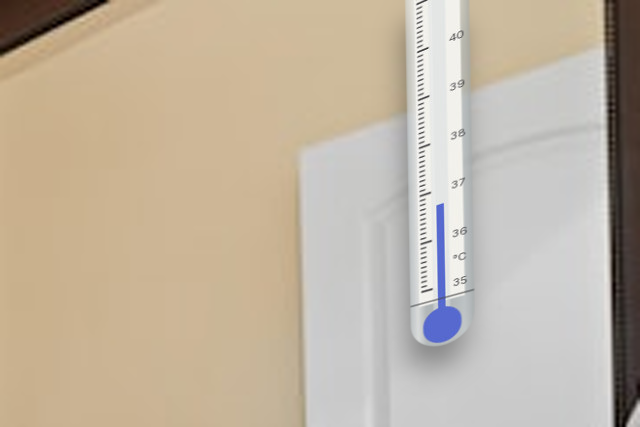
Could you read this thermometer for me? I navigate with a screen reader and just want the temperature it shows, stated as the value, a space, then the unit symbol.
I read 36.7 °C
